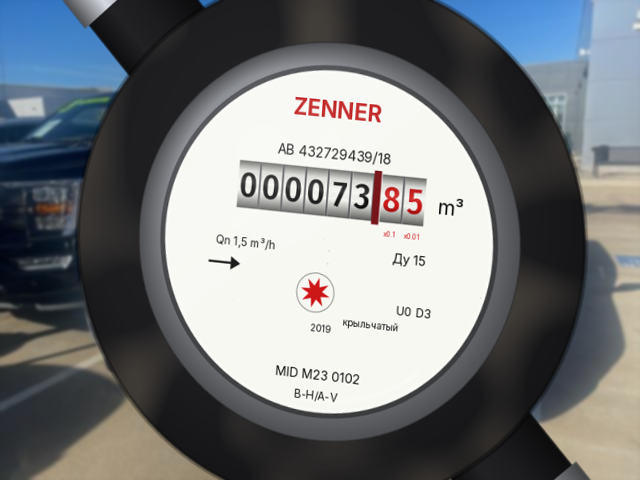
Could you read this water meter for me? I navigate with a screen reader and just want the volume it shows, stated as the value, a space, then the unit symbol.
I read 73.85 m³
